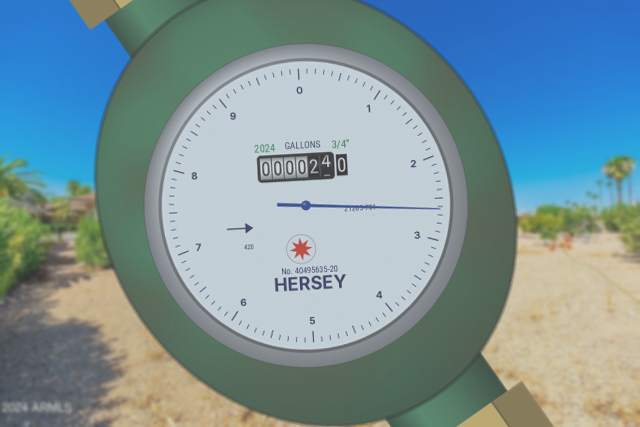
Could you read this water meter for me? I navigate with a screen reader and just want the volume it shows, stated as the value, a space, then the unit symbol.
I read 242.6 gal
